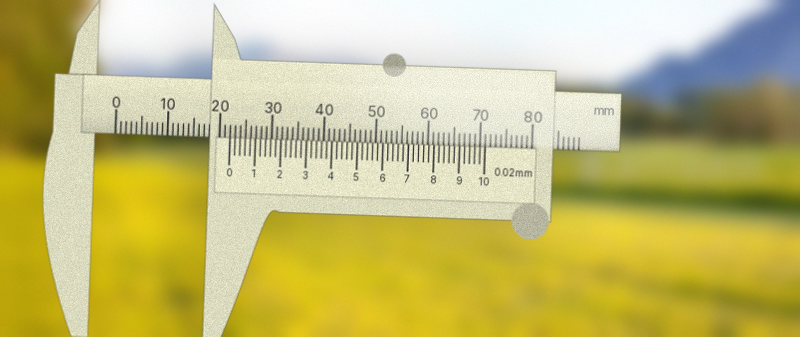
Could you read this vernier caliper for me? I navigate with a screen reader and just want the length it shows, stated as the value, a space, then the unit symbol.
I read 22.0 mm
